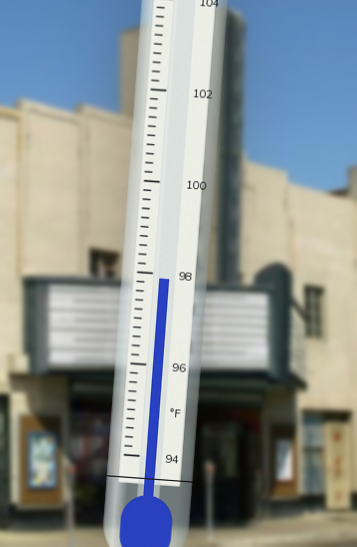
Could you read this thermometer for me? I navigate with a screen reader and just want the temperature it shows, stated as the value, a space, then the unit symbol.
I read 97.9 °F
